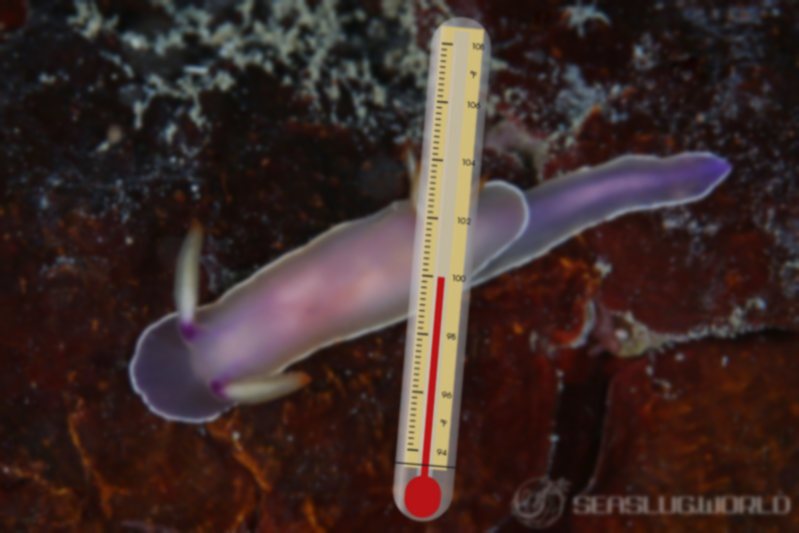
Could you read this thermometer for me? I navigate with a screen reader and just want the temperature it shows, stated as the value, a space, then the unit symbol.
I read 100 °F
